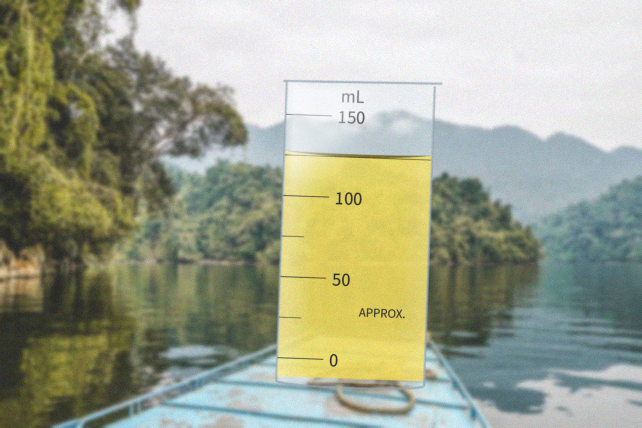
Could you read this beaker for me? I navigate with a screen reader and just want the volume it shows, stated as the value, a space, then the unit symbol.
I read 125 mL
